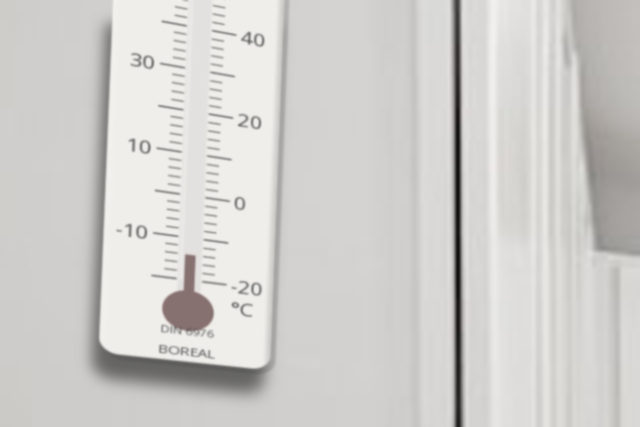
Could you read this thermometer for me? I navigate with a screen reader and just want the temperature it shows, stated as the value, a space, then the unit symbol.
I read -14 °C
